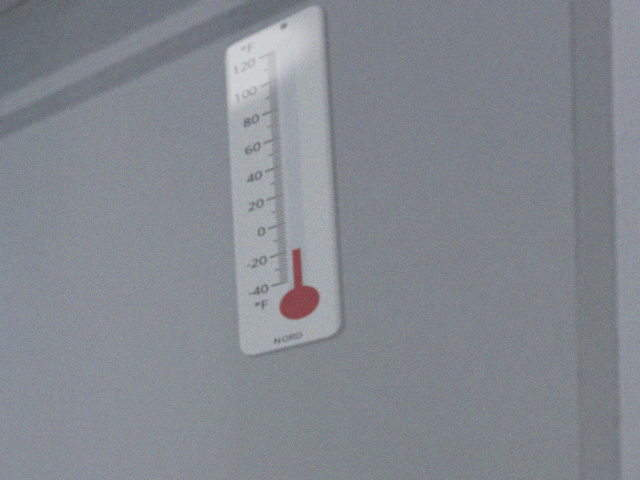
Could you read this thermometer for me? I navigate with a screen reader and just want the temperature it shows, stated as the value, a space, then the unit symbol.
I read -20 °F
